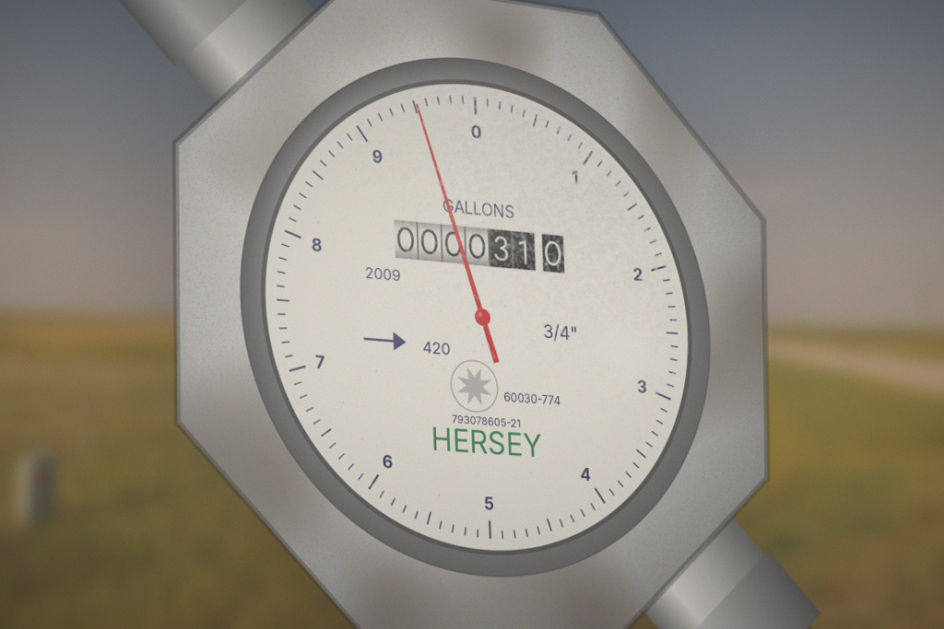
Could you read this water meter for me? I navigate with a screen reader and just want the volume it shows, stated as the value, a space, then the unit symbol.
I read 309.5 gal
